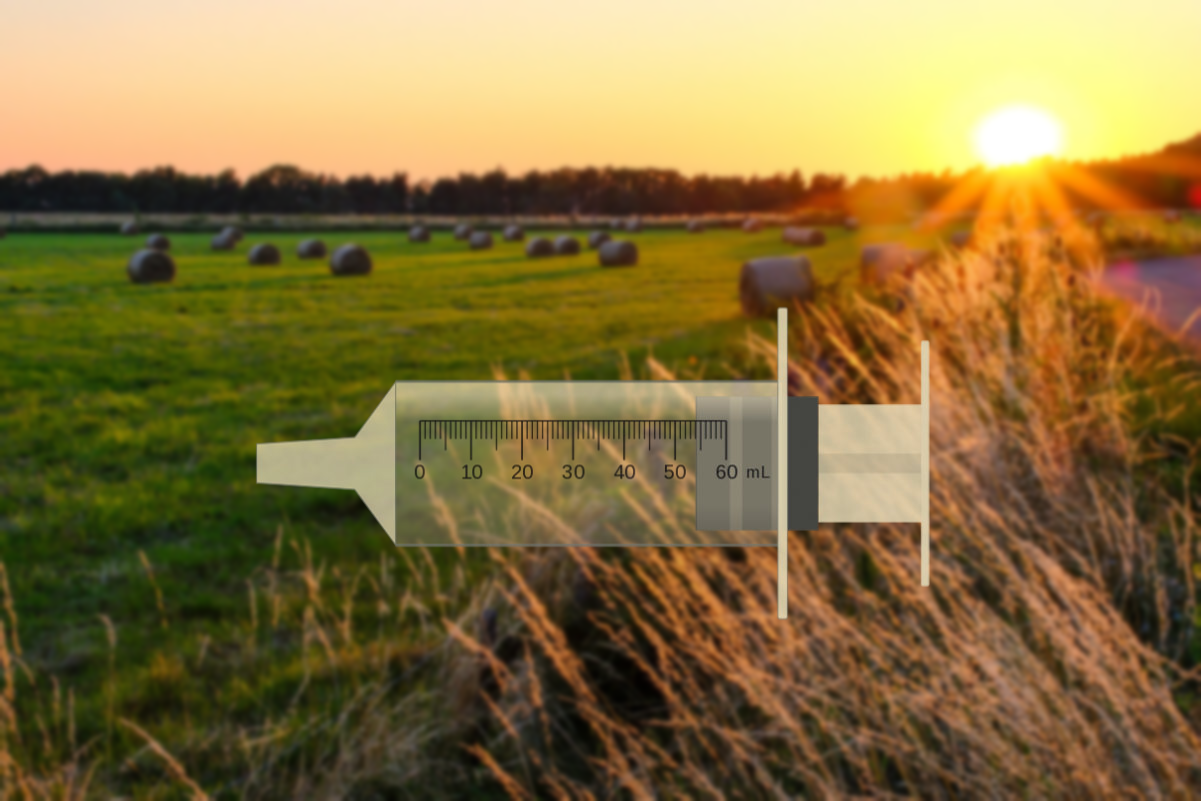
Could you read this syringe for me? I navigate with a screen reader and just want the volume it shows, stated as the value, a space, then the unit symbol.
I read 54 mL
